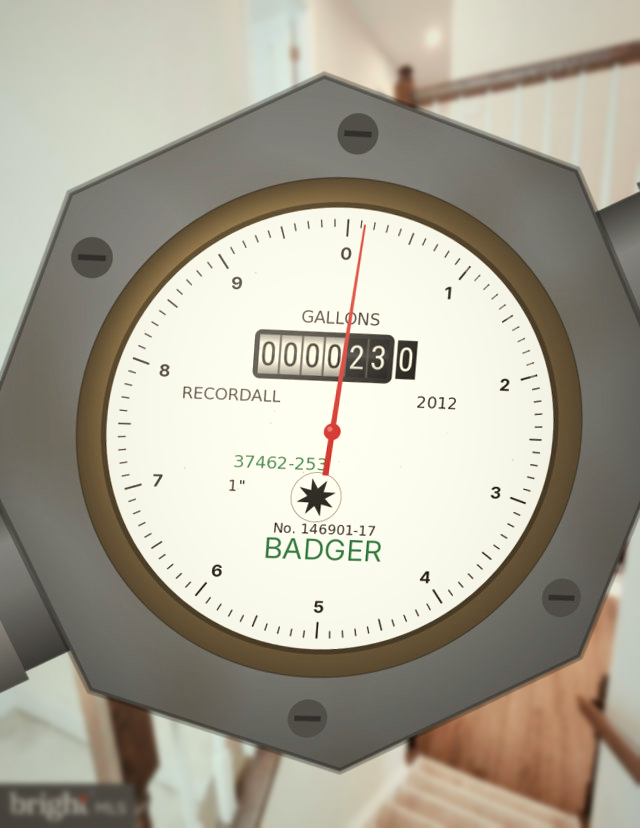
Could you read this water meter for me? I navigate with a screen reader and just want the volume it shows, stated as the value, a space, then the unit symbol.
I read 230.1 gal
